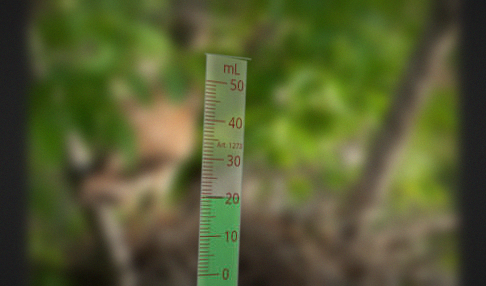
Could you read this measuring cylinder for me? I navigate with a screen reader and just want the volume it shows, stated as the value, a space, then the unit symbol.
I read 20 mL
